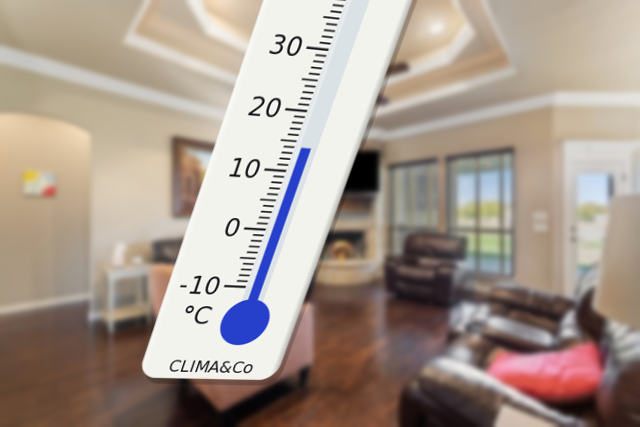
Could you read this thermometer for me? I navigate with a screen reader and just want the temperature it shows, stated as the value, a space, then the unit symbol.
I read 14 °C
